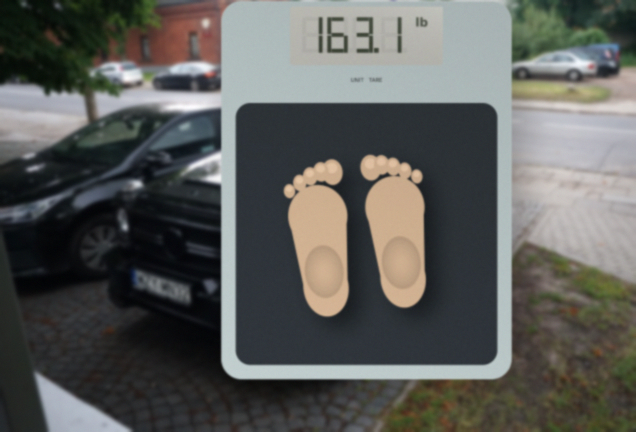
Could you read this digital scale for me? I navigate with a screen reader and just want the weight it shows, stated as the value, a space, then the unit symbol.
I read 163.1 lb
